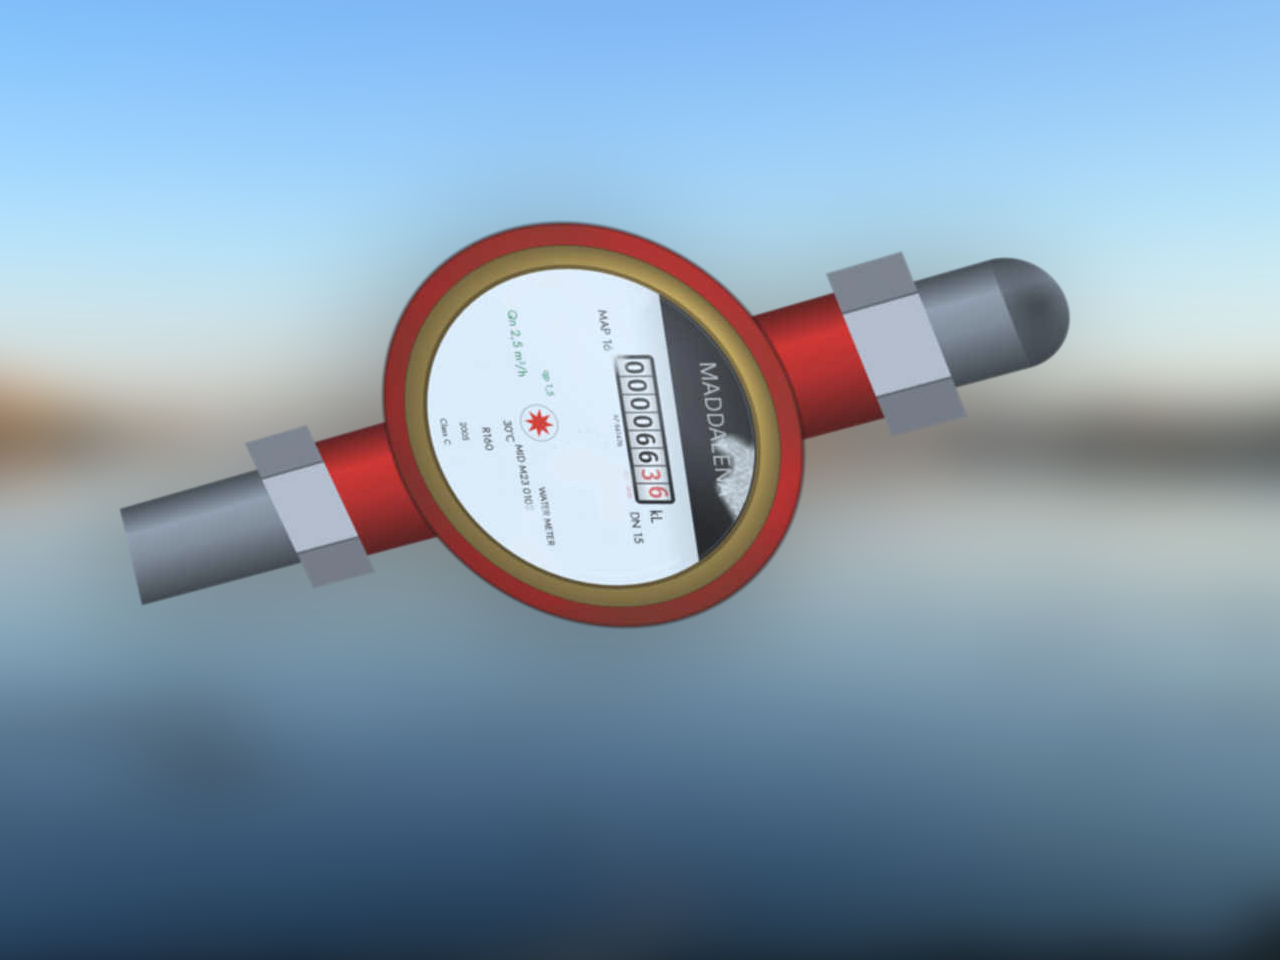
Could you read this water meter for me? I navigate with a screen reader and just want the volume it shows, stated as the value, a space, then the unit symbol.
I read 66.36 kL
